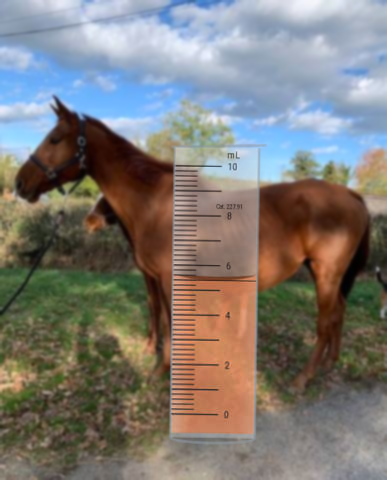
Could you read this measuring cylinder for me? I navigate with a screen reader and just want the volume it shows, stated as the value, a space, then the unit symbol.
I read 5.4 mL
